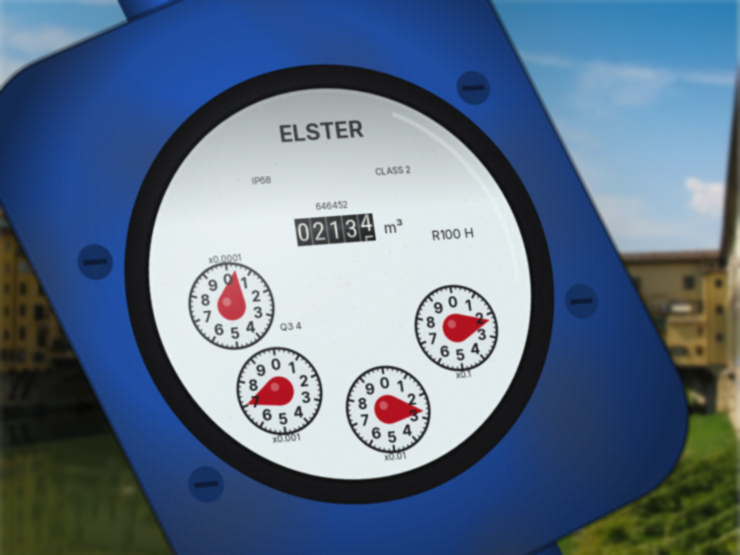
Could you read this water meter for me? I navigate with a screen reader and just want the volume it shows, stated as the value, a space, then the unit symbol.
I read 2134.2270 m³
